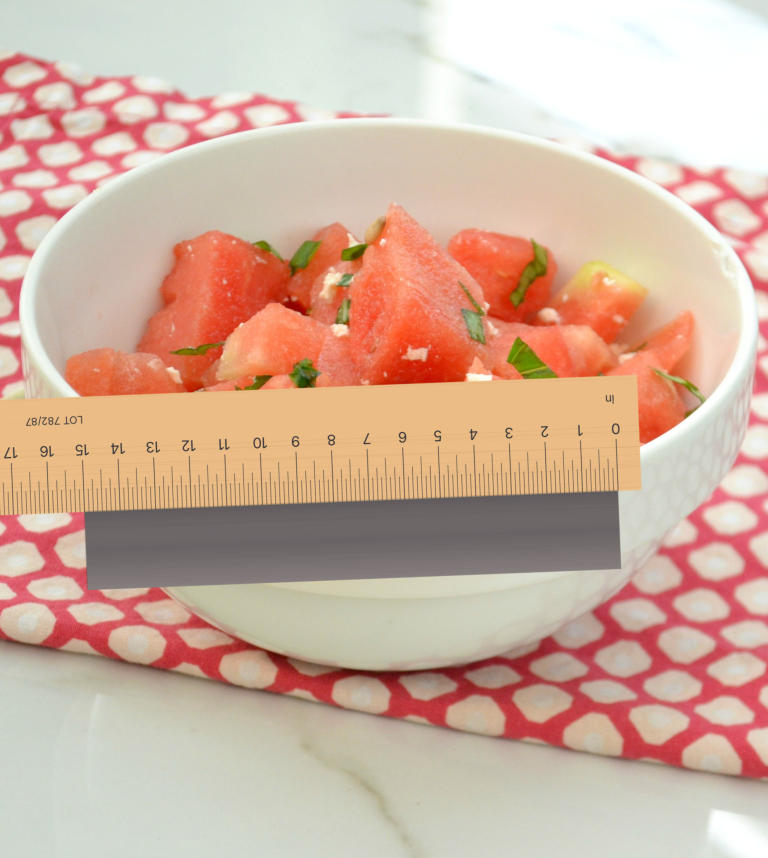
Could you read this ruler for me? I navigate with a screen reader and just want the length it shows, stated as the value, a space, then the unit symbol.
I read 15 in
